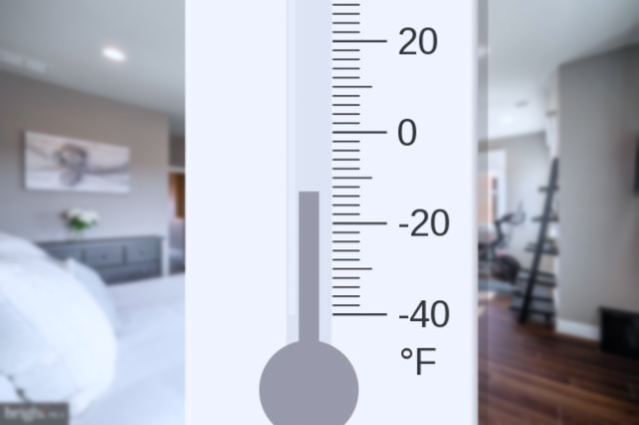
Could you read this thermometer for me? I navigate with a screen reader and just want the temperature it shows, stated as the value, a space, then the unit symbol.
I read -13 °F
